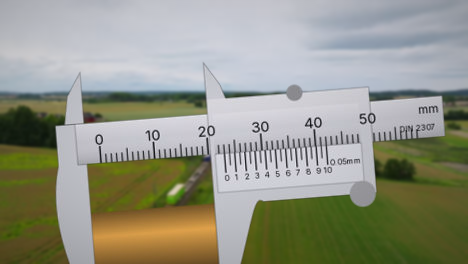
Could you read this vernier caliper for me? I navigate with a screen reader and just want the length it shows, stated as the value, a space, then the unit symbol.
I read 23.0 mm
